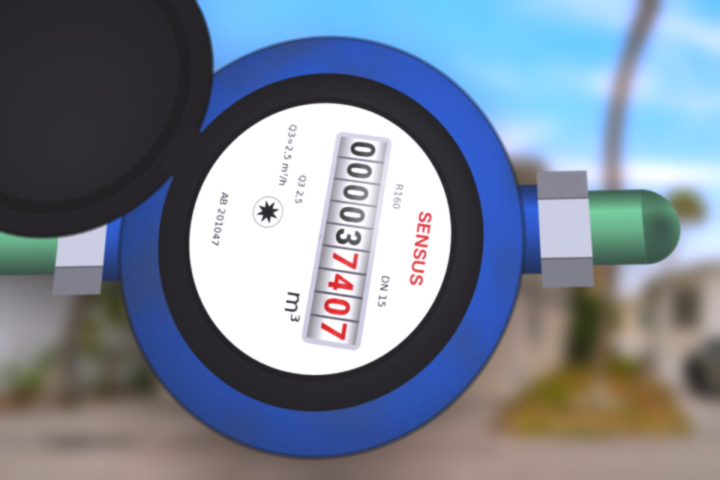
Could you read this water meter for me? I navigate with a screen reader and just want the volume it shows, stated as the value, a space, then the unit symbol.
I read 3.7407 m³
